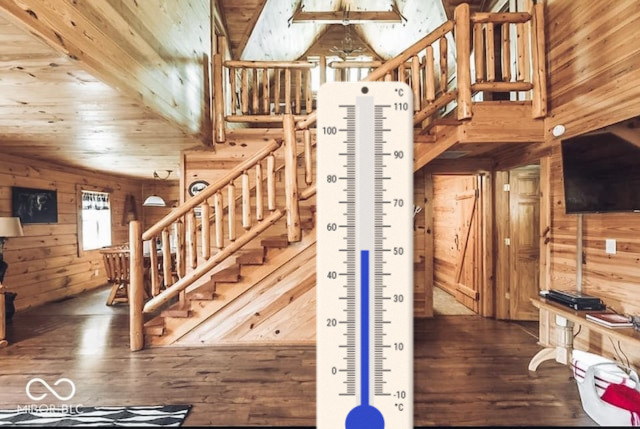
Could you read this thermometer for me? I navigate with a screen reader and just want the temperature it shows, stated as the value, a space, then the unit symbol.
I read 50 °C
